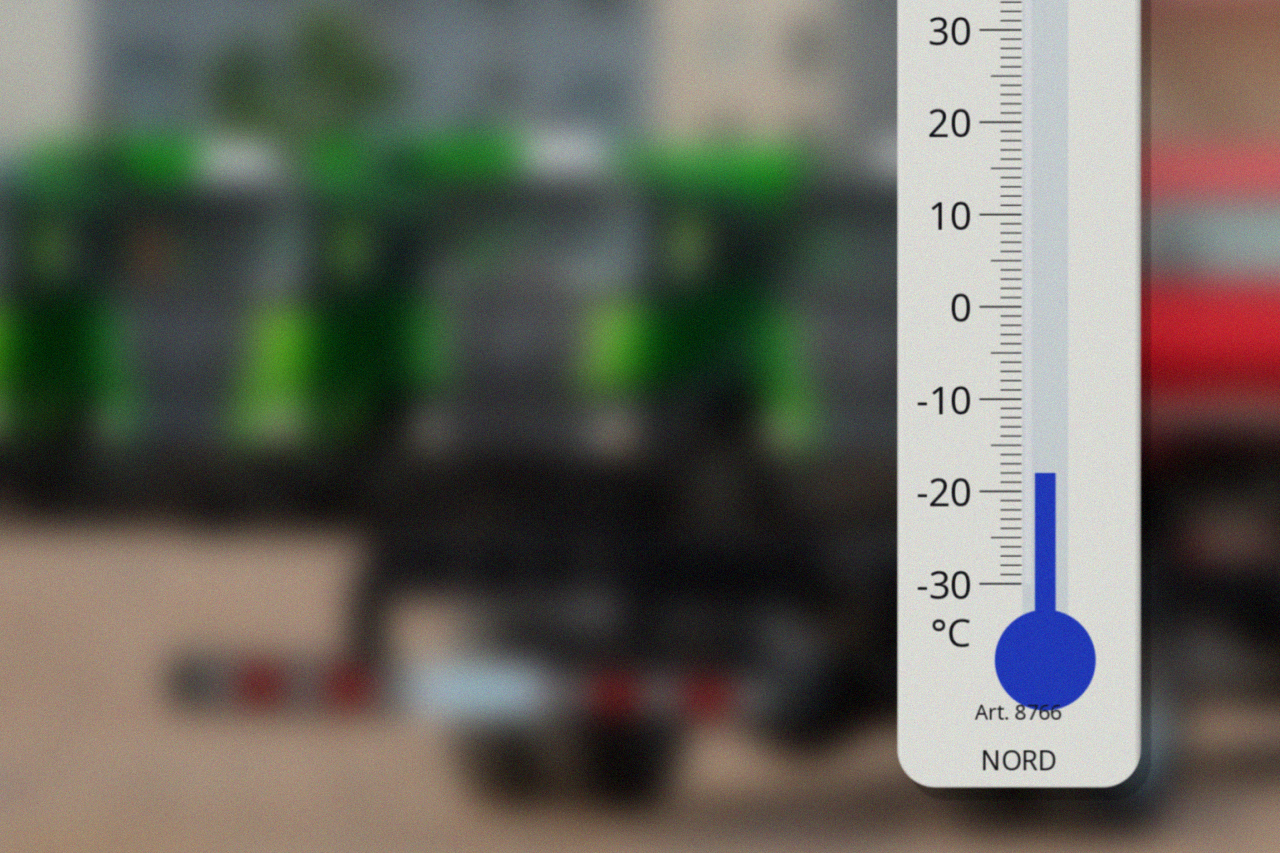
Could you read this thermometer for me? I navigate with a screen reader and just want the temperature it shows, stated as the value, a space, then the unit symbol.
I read -18 °C
